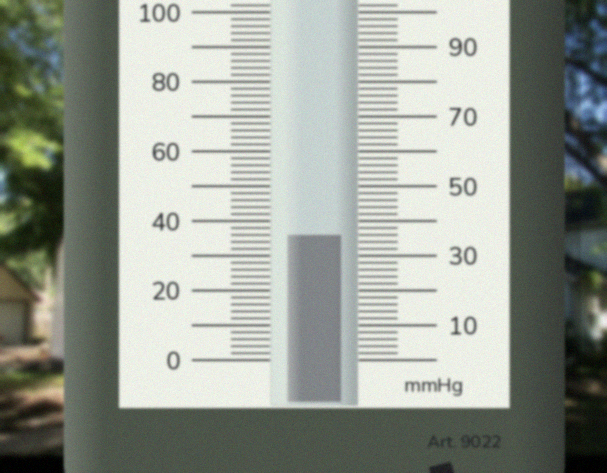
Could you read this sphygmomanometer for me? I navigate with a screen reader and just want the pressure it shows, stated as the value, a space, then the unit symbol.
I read 36 mmHg
